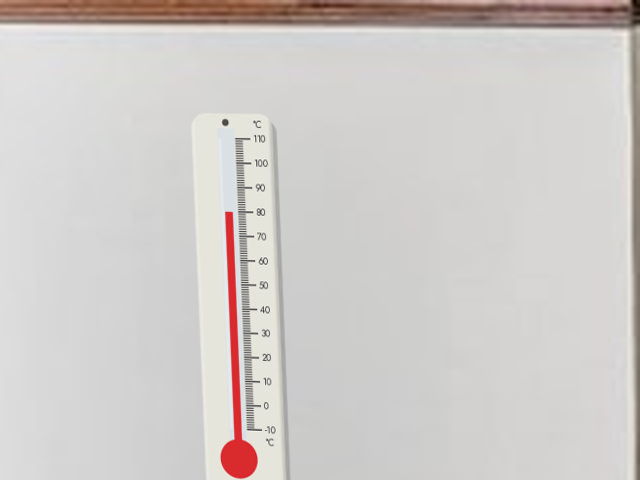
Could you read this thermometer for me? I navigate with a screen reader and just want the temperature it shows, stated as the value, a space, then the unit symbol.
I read 80 °C
